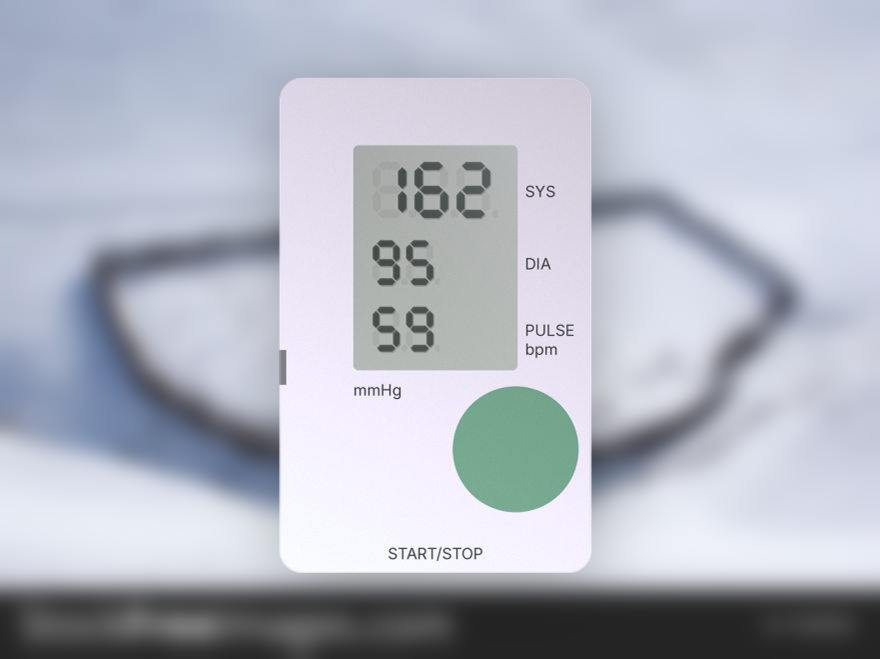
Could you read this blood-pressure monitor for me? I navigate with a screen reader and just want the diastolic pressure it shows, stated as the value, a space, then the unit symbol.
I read 95 mmHg
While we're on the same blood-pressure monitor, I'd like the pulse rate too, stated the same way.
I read 59 bpm
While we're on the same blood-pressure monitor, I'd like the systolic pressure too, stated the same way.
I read 162 mmHg
